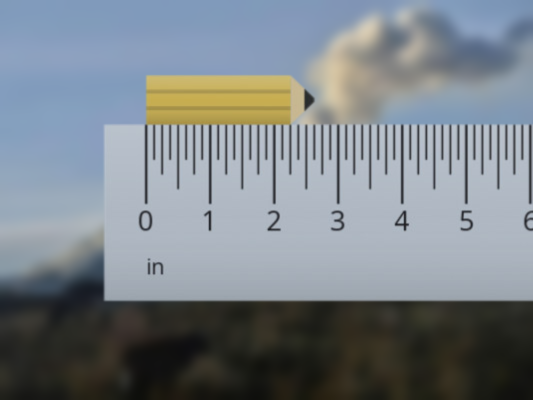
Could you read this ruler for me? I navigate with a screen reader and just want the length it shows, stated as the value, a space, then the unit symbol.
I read 2.625 in
